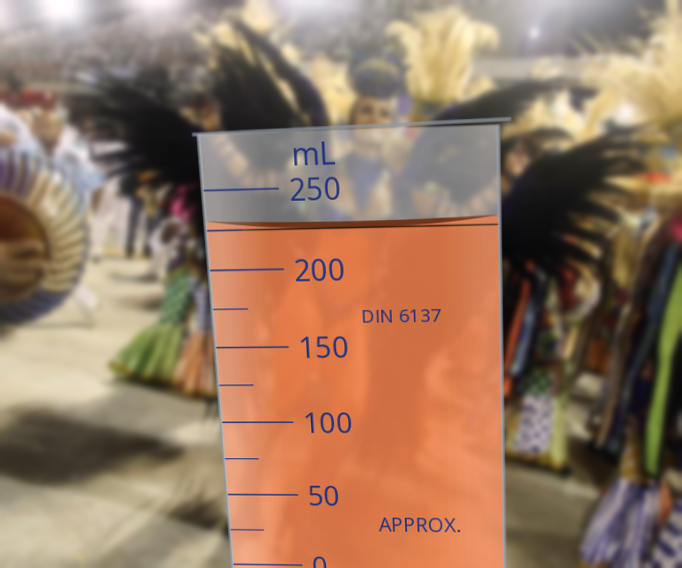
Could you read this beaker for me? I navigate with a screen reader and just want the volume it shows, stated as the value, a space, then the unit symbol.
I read 225 mL
